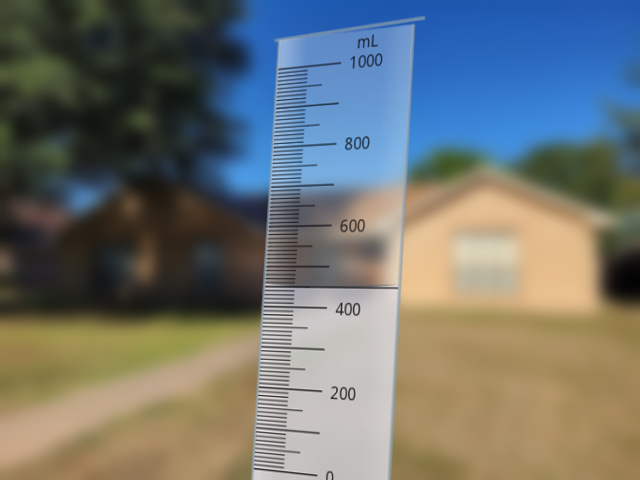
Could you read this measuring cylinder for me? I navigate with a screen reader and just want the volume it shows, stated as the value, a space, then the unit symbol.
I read 450 mL
